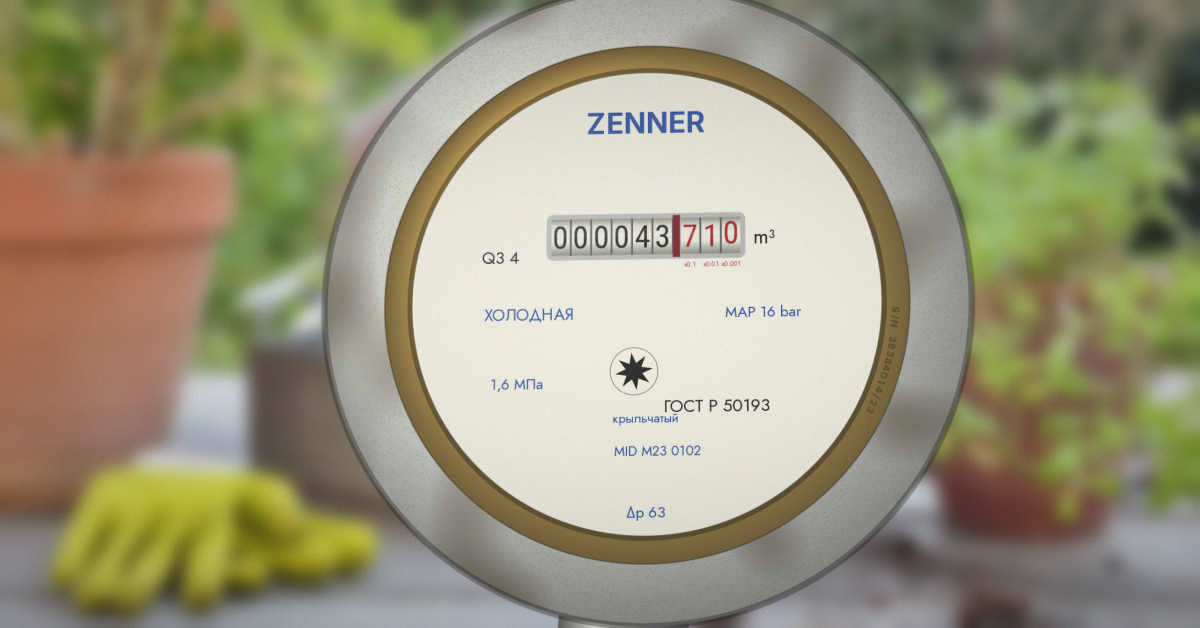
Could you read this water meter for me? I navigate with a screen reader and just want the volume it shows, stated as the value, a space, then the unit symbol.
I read 43.710 m³
